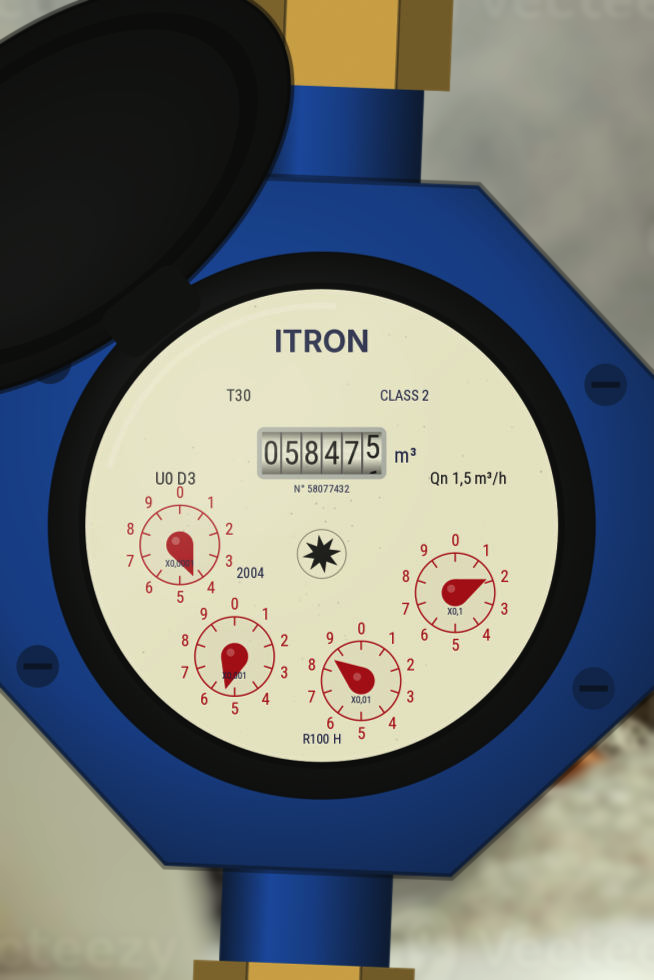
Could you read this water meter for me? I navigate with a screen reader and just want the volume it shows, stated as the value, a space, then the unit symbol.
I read 58475.1854 m³
